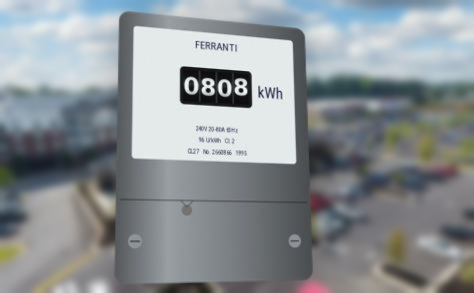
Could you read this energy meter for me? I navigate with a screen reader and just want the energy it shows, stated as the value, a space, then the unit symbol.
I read 808 kWh
